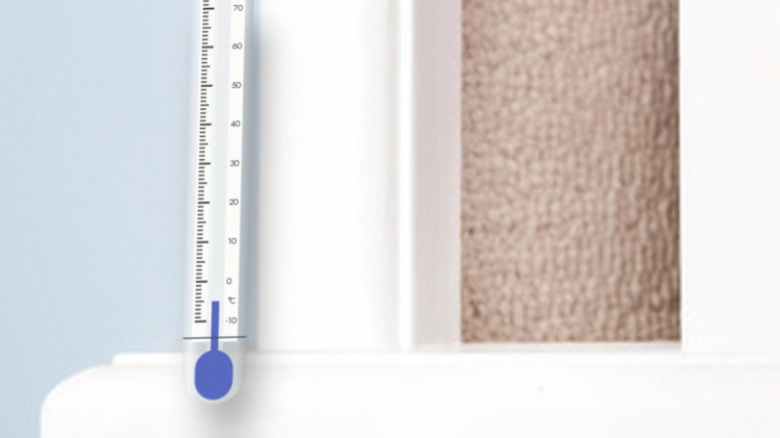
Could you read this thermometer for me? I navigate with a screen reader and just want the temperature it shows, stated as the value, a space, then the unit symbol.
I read -5 °C
